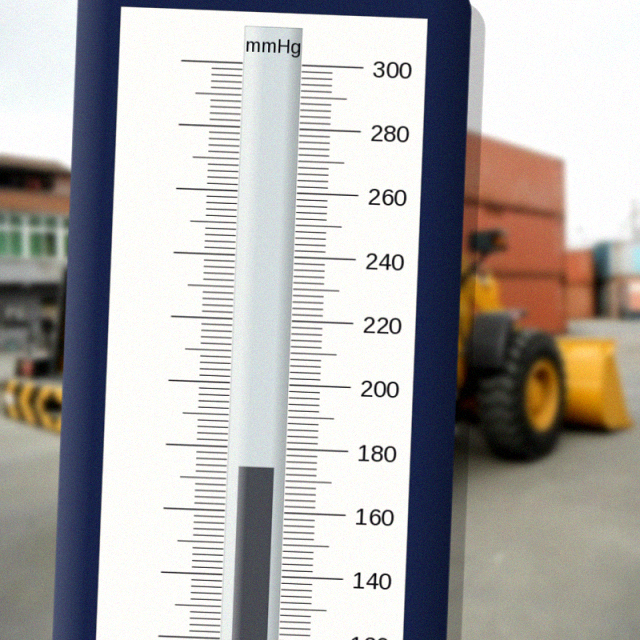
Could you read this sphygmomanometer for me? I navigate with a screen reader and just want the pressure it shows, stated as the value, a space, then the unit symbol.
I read 174 mmHg
